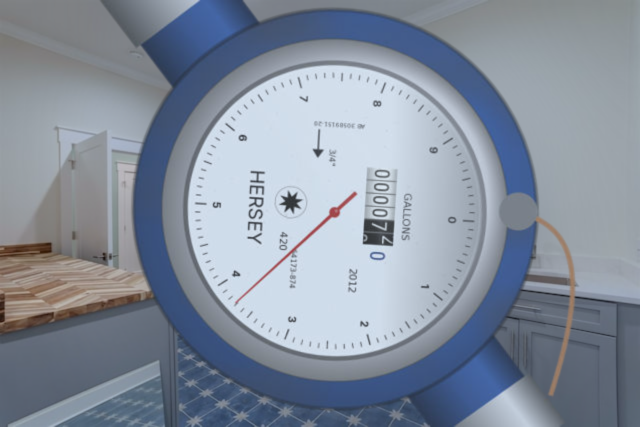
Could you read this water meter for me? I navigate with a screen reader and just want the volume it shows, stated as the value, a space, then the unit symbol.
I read 723.7 gal
